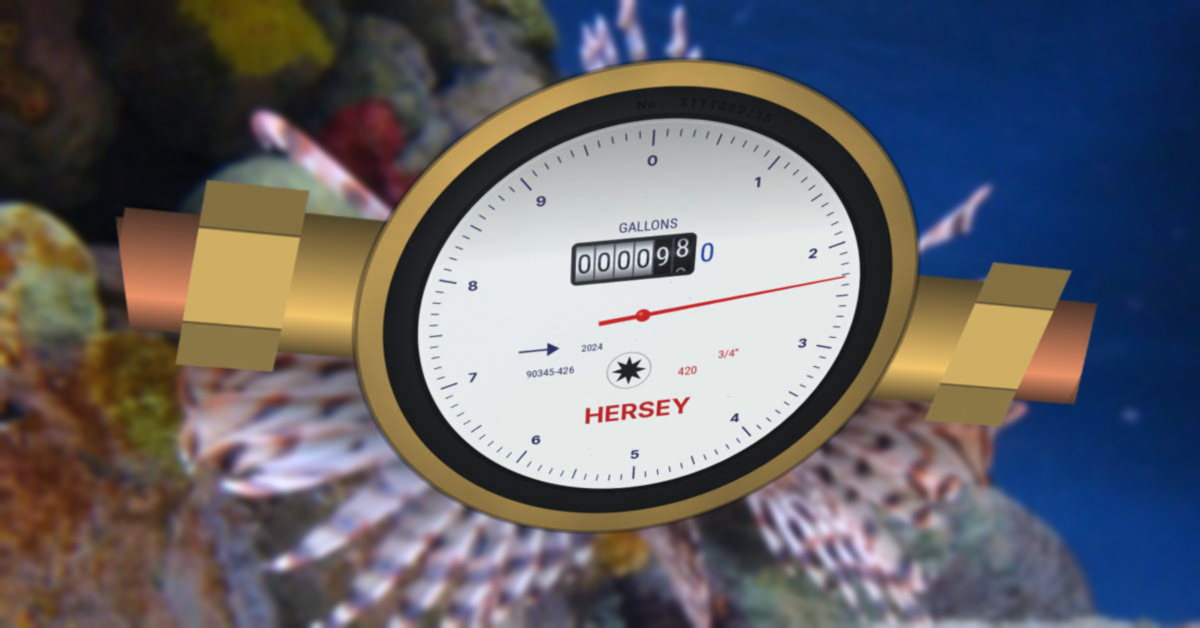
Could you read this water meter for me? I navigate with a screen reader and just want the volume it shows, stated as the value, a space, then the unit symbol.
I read 982.3 gal
